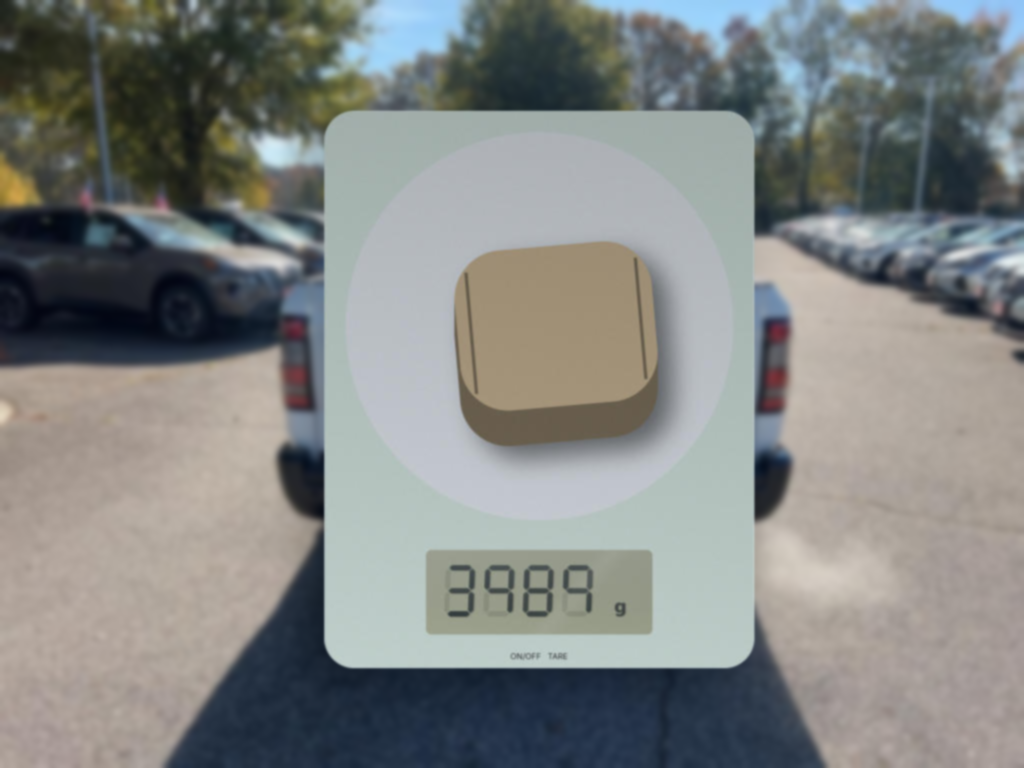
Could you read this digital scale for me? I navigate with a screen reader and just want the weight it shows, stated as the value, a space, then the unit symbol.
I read 3989 g
